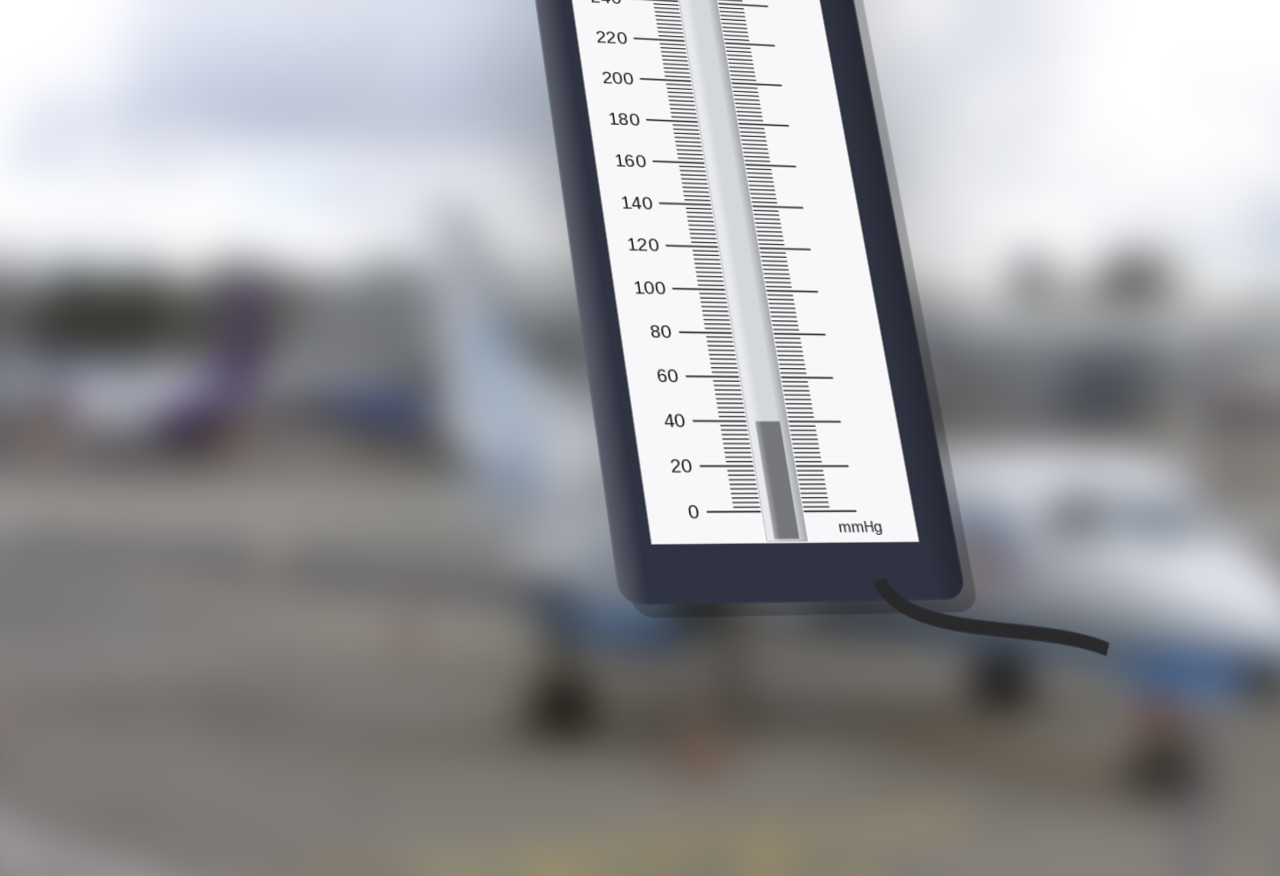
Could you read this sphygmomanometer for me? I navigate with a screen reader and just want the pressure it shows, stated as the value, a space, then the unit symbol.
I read 40 mmHg
